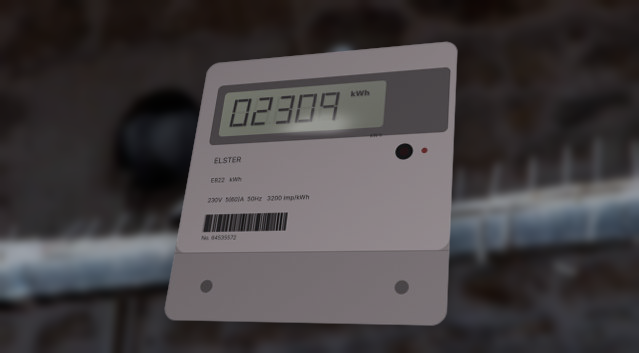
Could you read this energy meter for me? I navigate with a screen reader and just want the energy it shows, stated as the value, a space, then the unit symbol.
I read 2309 kWh
